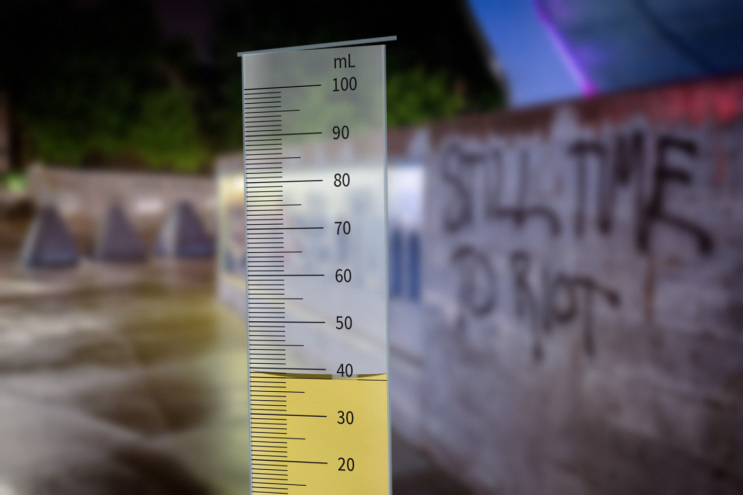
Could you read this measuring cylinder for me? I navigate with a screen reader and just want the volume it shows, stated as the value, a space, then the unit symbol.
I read 38 mL
